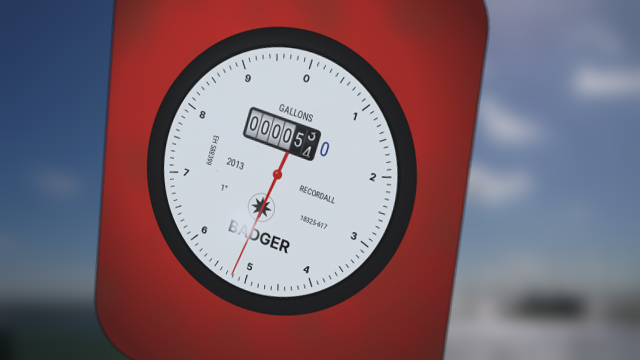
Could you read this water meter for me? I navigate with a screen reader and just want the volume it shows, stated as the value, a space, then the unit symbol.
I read 535.2 gal
